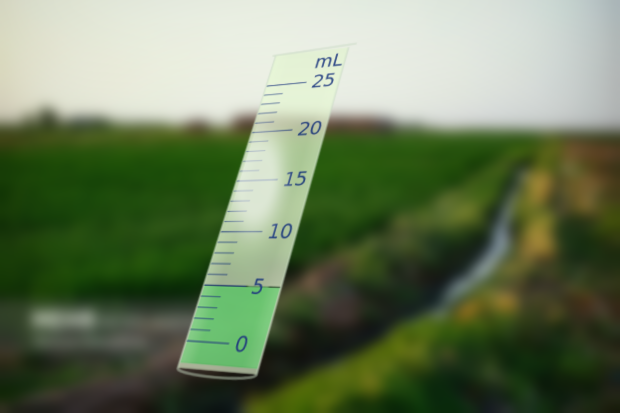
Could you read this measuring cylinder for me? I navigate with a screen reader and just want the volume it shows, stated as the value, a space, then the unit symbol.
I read 5 mL
